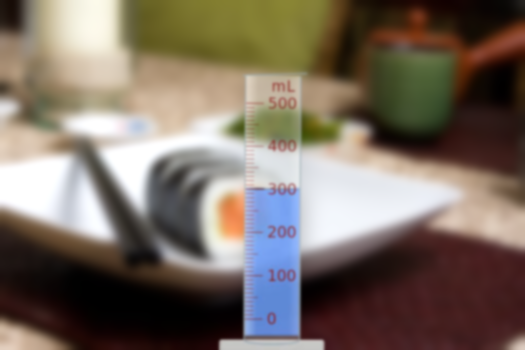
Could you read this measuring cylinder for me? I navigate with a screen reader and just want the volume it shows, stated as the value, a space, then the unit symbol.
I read 300 mL
